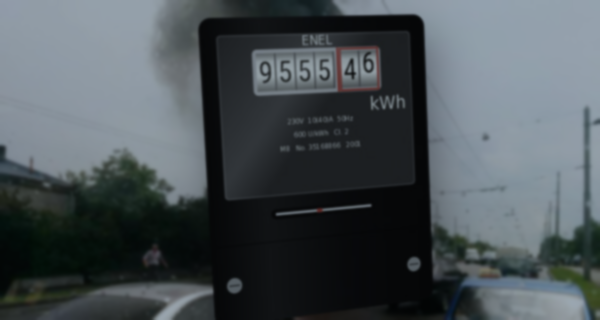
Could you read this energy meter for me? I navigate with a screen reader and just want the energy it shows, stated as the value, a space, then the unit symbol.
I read 9555.46 kWh
